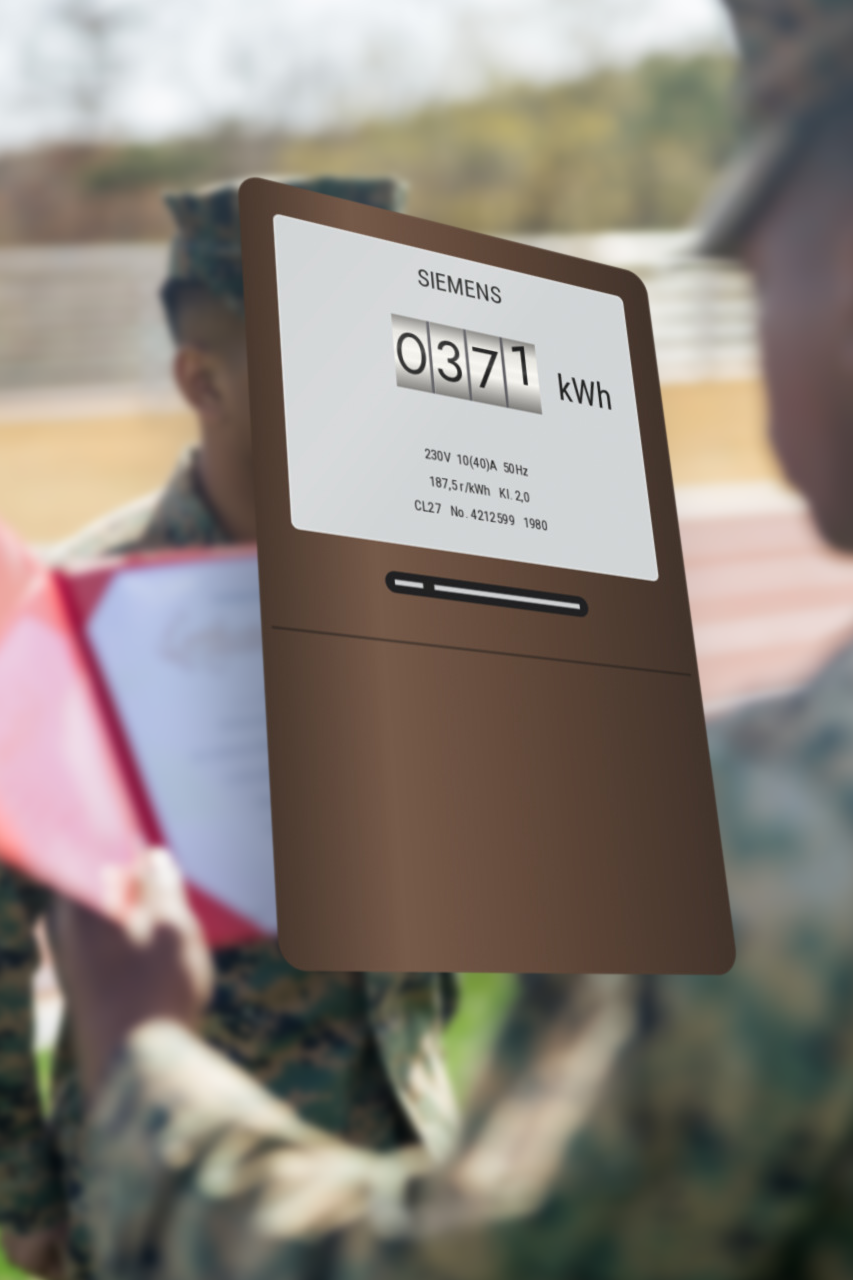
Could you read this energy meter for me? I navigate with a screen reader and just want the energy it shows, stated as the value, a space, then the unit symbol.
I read 371 kWh
